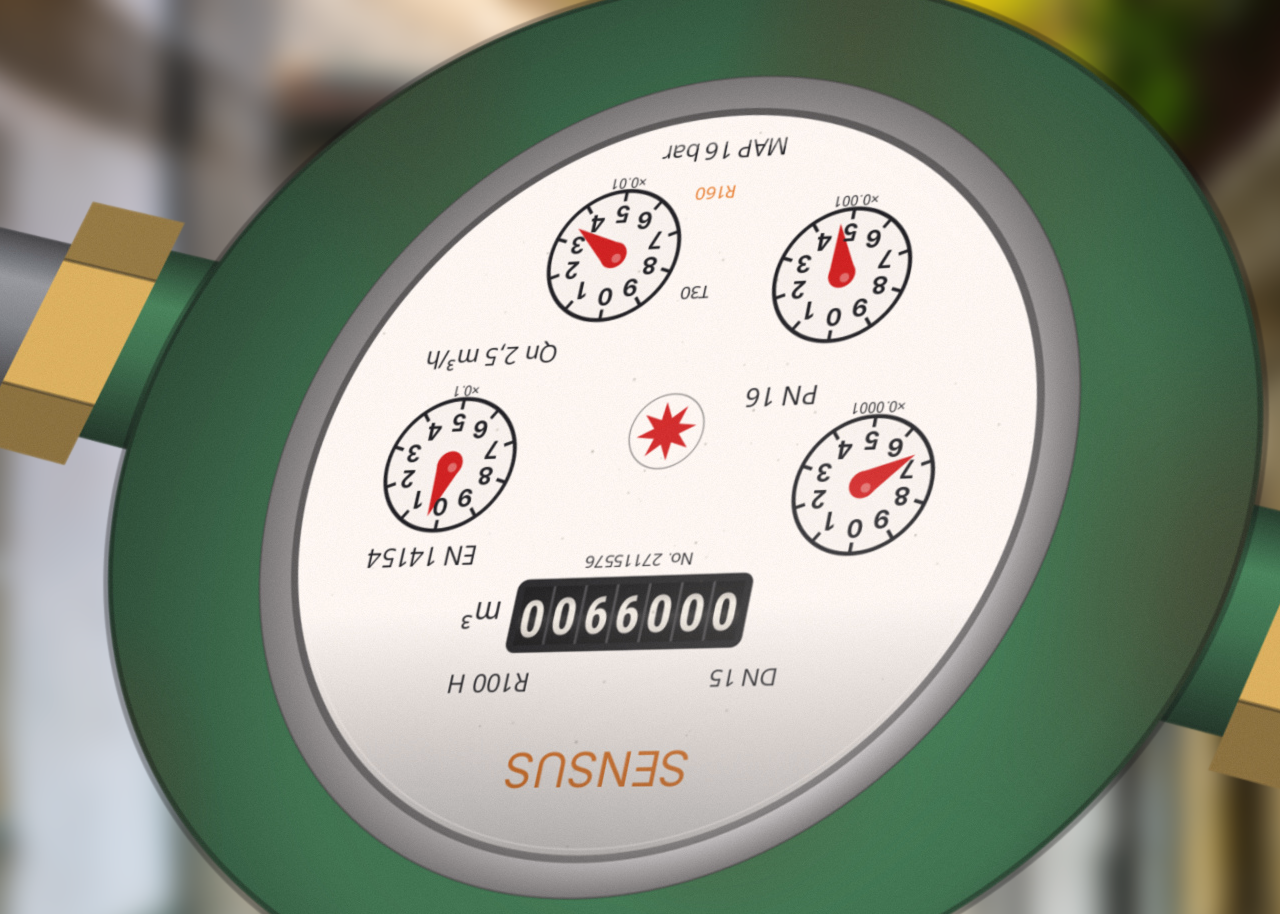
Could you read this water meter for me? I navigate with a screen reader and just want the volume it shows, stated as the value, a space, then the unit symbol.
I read 9900.0346 m³
